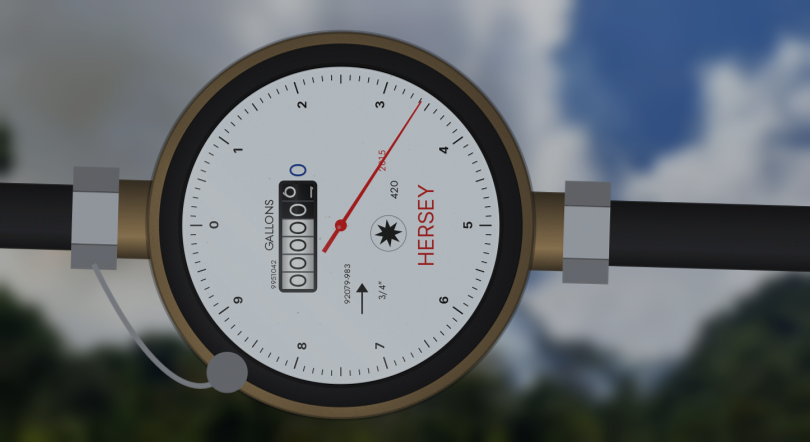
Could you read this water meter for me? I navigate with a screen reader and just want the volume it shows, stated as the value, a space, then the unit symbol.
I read 63.4 gal
